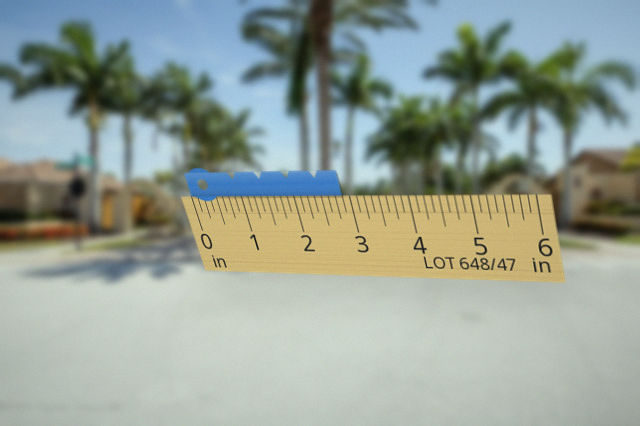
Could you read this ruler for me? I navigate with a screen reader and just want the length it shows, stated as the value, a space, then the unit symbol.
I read 2.875 in
